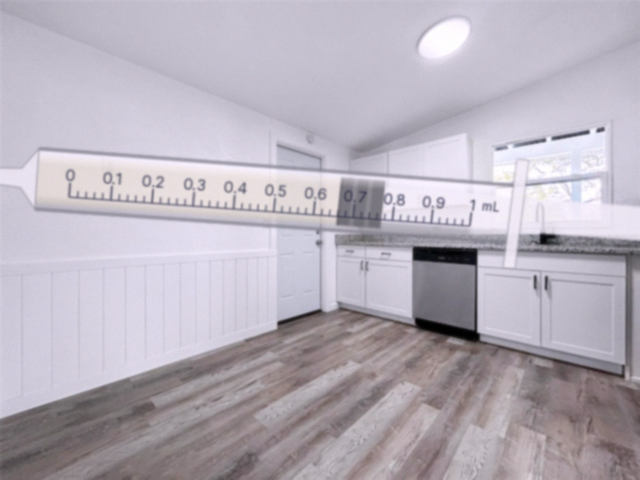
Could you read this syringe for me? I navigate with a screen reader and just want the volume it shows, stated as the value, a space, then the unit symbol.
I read 0.66 mL
